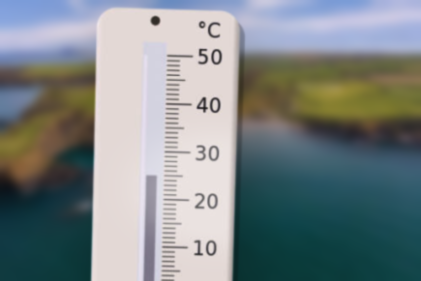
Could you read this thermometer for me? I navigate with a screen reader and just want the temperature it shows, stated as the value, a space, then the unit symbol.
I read 25 °C
